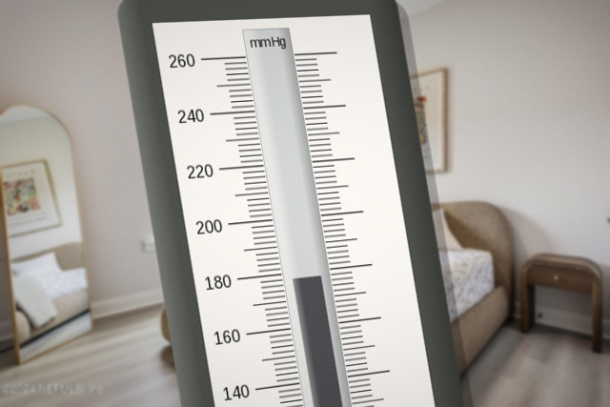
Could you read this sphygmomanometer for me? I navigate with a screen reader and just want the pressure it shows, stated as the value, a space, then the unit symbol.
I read 178 mmHg
